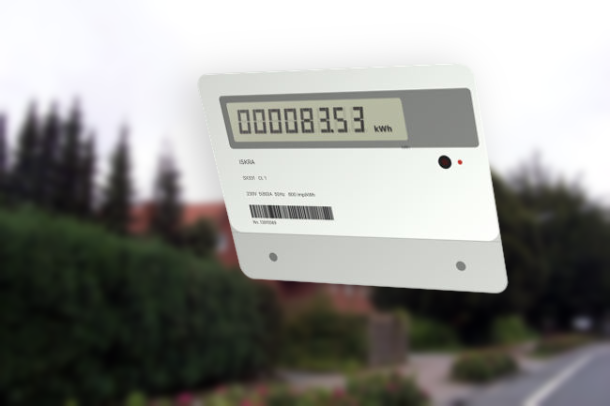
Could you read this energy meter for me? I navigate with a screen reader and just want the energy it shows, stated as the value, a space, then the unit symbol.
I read 83.53 kWh
